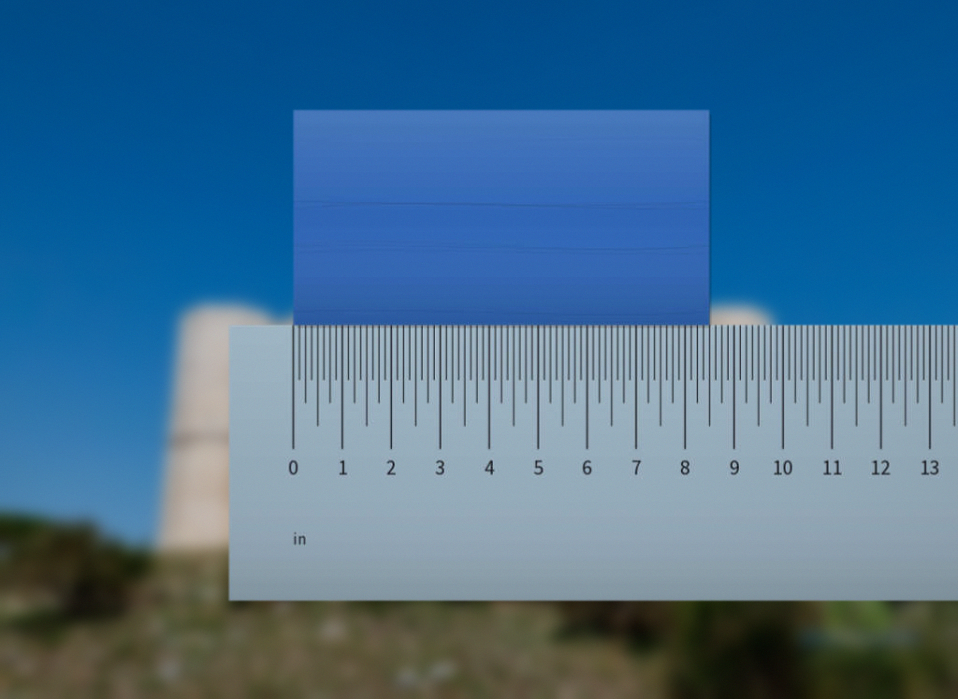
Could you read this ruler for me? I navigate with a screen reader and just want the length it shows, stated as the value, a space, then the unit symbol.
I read 8.5 in
